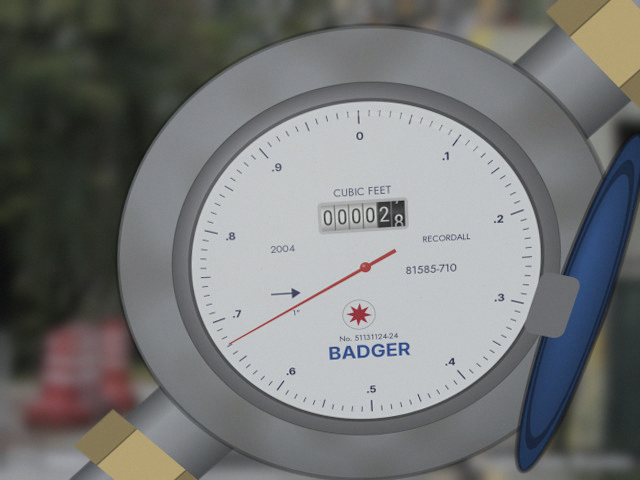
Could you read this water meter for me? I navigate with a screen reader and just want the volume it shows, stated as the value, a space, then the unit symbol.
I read 27.67 ft³
